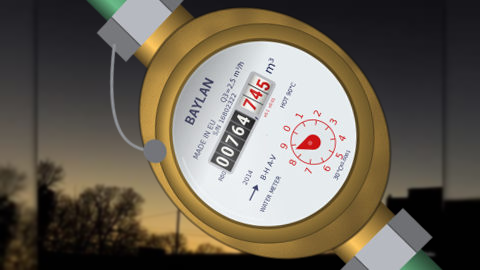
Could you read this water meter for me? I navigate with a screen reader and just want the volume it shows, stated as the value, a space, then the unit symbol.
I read 764.7448 m³
